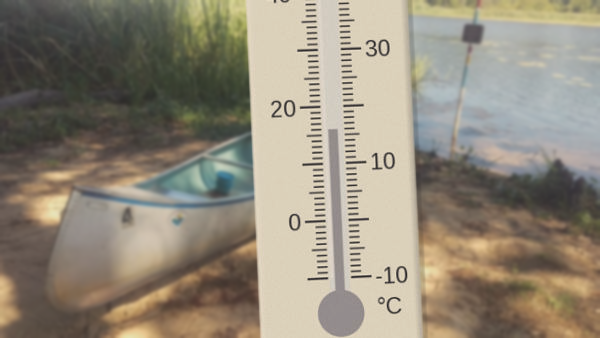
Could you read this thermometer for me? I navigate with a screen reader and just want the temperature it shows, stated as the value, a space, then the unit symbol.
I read 16 °C
